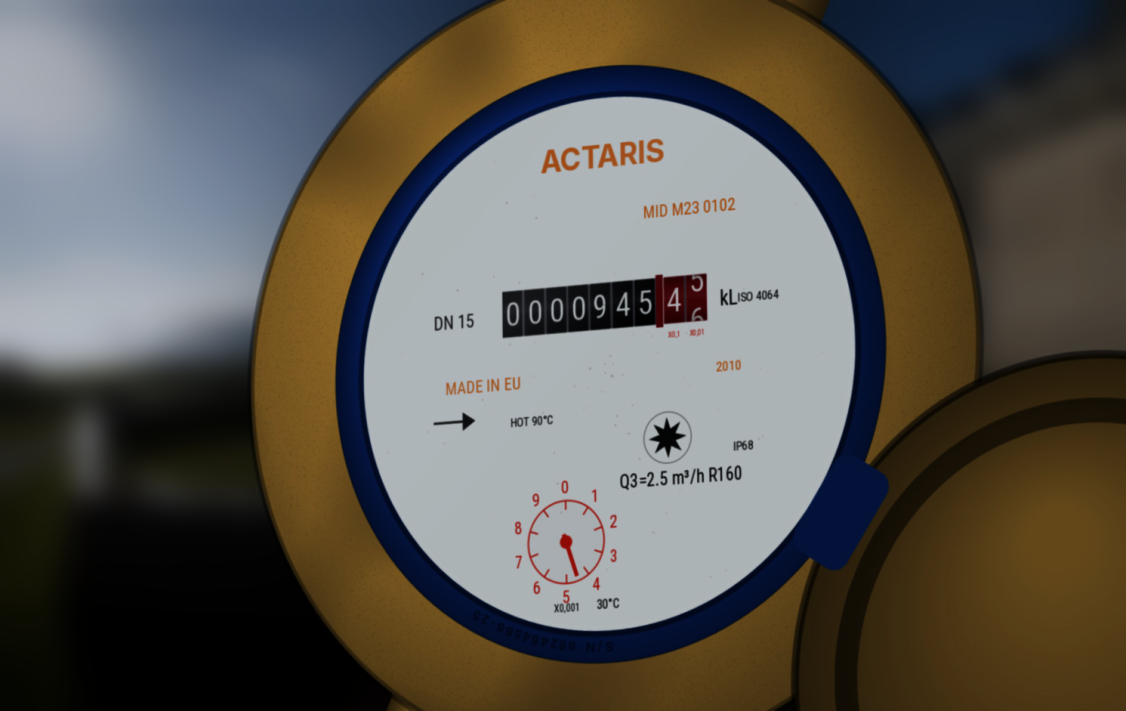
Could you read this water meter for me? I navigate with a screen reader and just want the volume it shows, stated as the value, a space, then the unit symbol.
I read 945.454 kL
